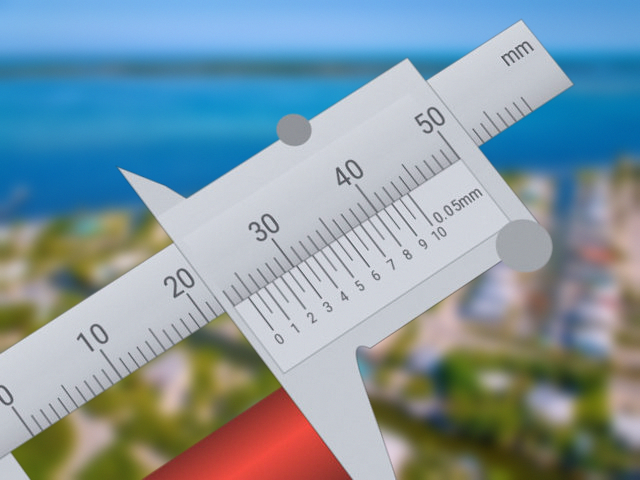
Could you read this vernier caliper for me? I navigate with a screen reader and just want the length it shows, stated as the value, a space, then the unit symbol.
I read 24.6 mm
